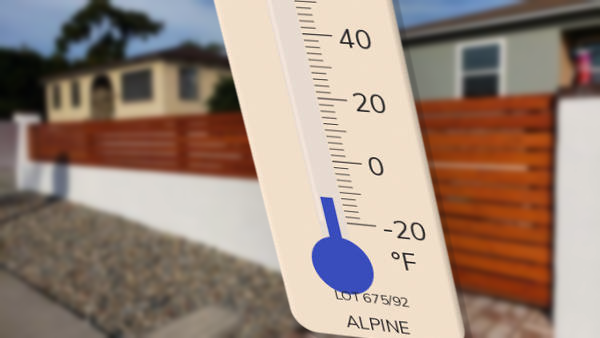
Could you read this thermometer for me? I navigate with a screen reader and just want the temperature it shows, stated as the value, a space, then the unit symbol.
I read -12 °F
